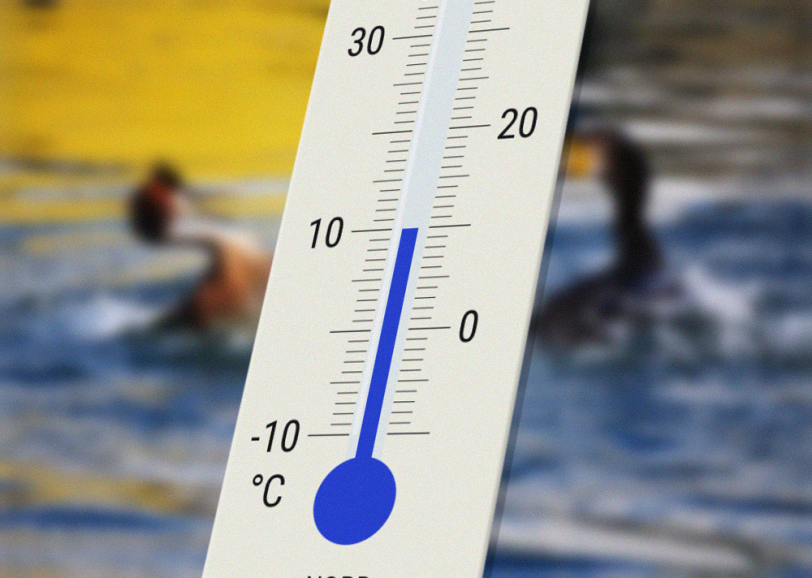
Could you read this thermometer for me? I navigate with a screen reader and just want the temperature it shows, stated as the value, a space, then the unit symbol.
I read 10 °C
